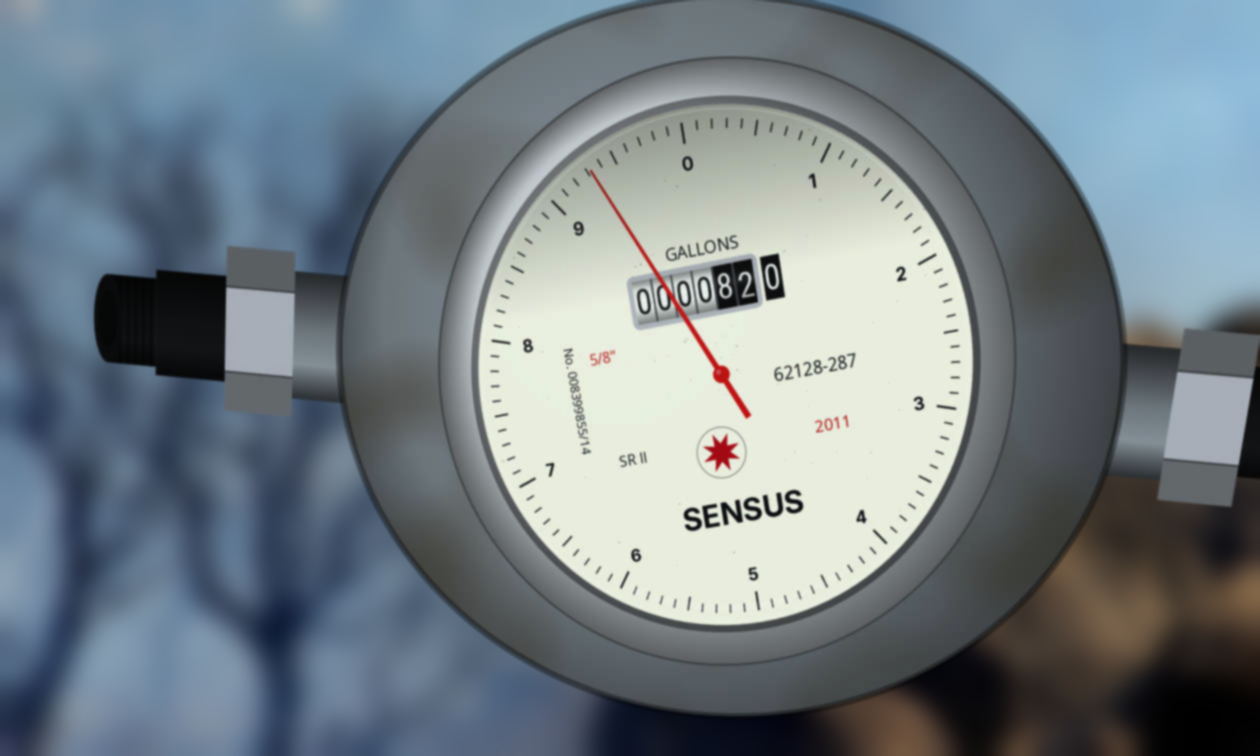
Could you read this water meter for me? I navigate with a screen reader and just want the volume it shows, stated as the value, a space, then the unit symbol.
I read 819.3 gal
